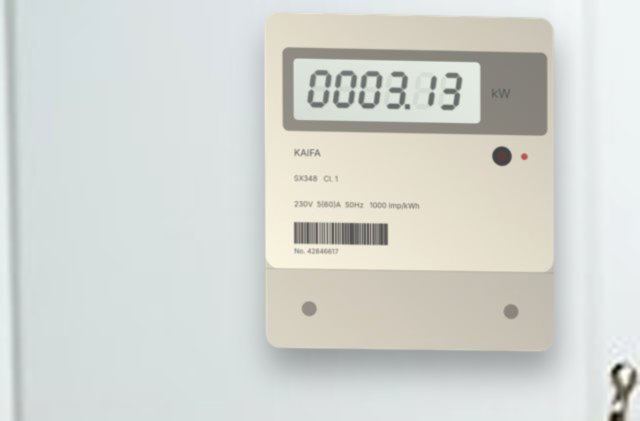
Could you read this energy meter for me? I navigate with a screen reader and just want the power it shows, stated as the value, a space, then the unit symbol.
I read 3.13 kW
